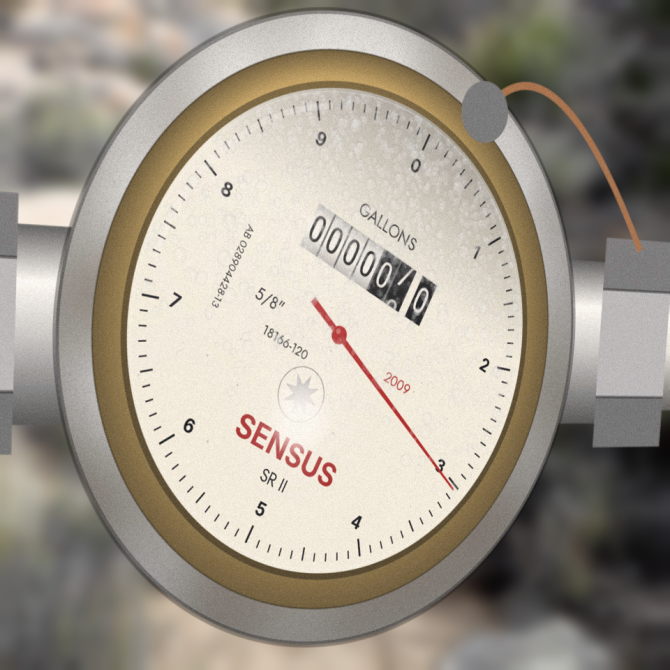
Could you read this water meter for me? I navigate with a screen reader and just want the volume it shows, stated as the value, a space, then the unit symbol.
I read 73.0 gal
